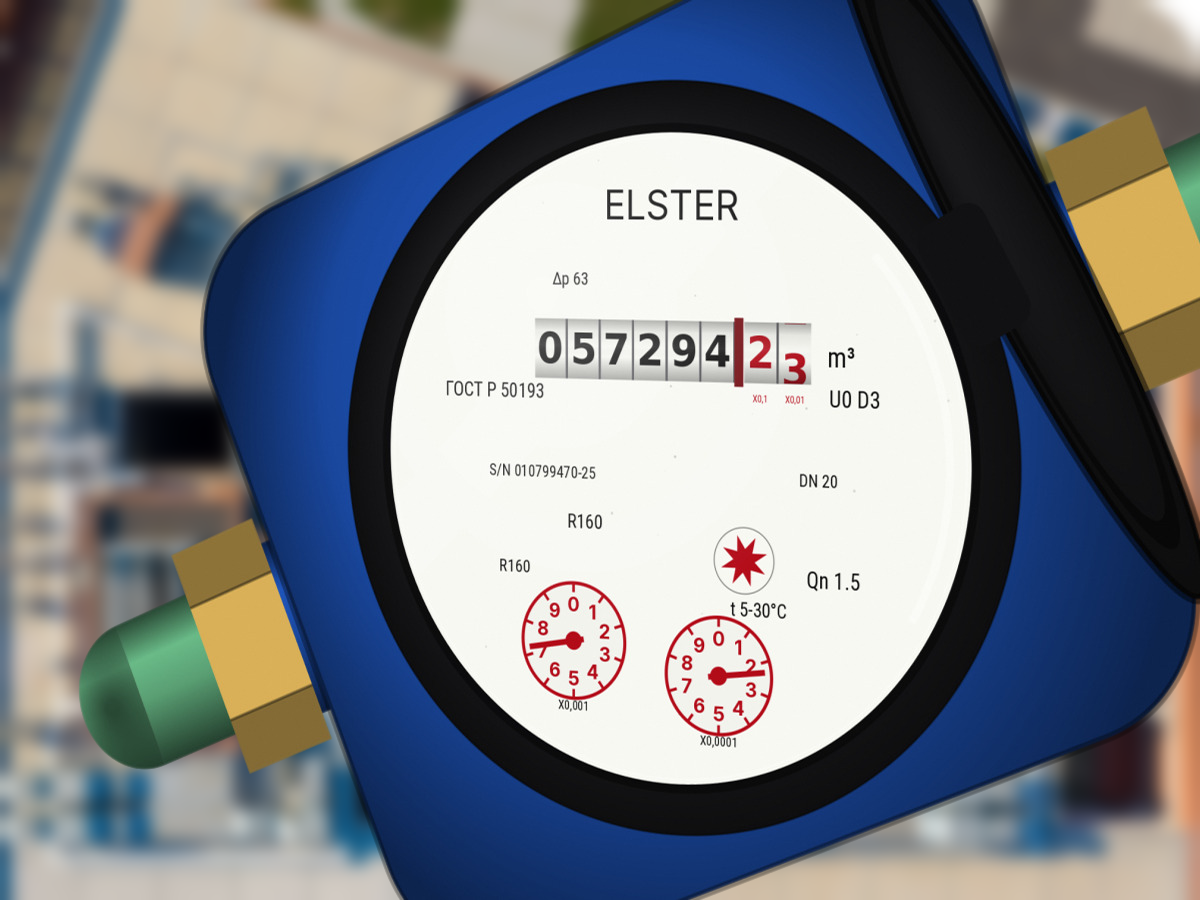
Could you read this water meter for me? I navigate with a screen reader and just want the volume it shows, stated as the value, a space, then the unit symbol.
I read 57294.2272 m³
